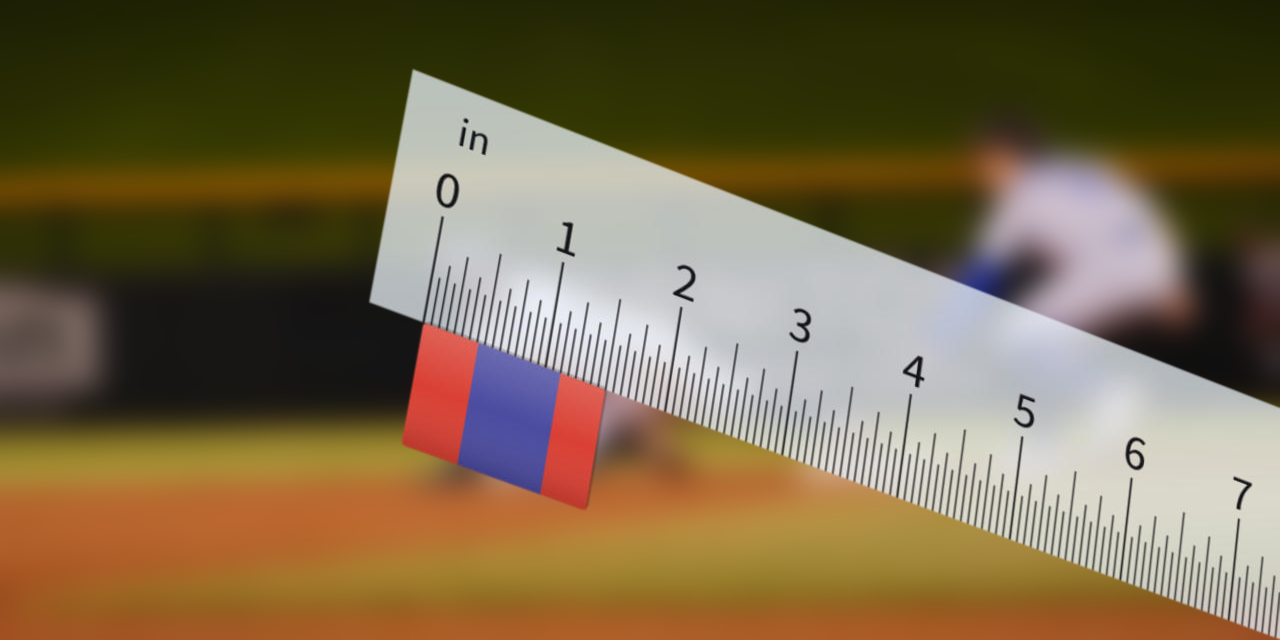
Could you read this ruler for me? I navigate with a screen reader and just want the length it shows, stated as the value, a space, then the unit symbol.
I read 1.5 in
